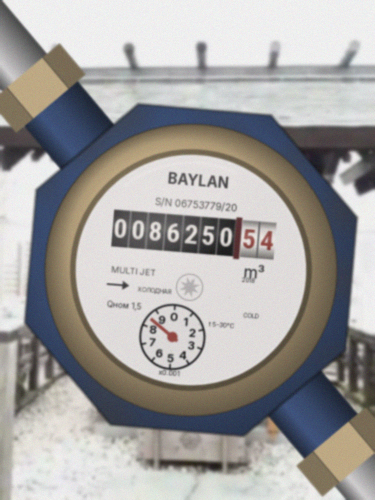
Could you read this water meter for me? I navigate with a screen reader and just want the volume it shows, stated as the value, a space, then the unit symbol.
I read 86250.548 m³
